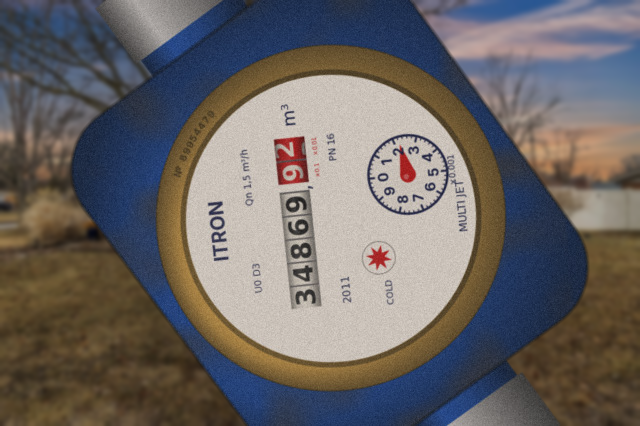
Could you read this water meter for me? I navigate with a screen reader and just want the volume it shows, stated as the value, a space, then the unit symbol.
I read 34869.922 m³
